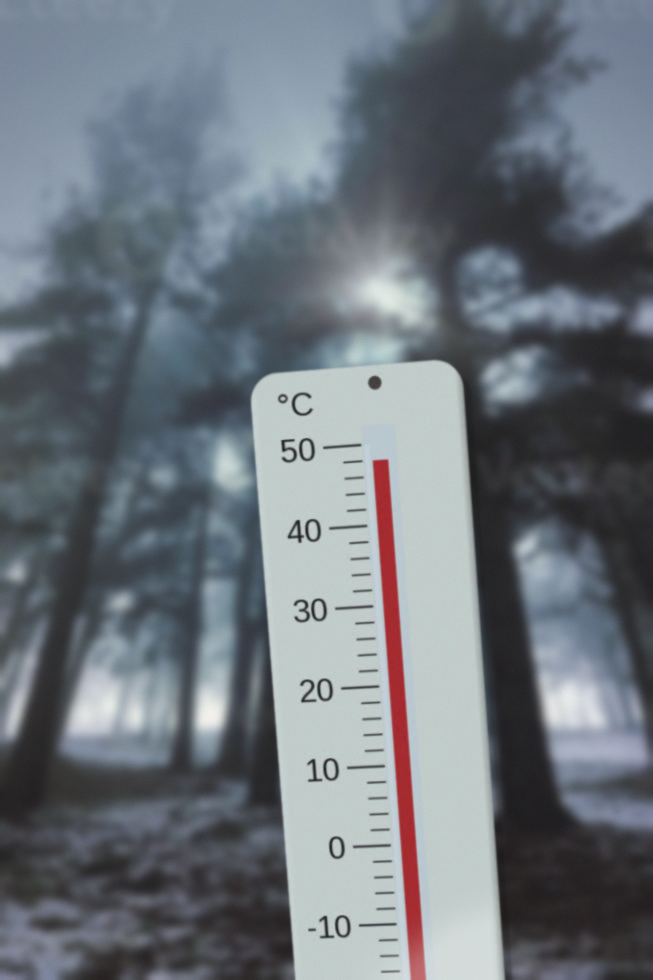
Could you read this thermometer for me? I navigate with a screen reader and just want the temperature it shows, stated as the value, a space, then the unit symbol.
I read 48 °C
